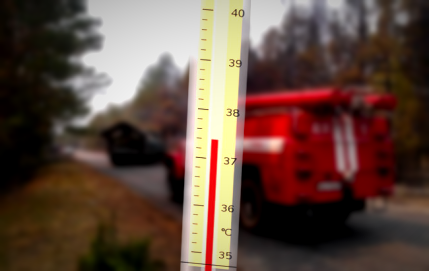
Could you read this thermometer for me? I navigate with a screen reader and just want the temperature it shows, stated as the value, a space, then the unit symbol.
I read 37.4 °C
